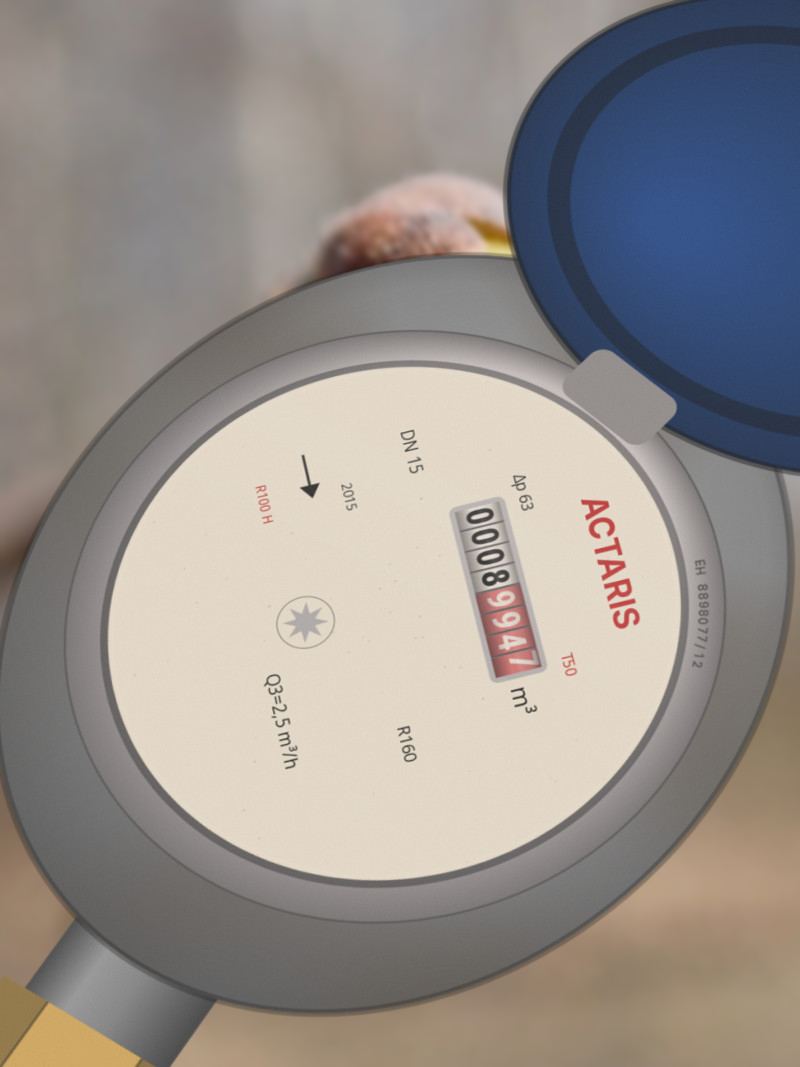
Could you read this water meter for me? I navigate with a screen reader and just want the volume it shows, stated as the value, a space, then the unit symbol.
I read 8.9947 m³
